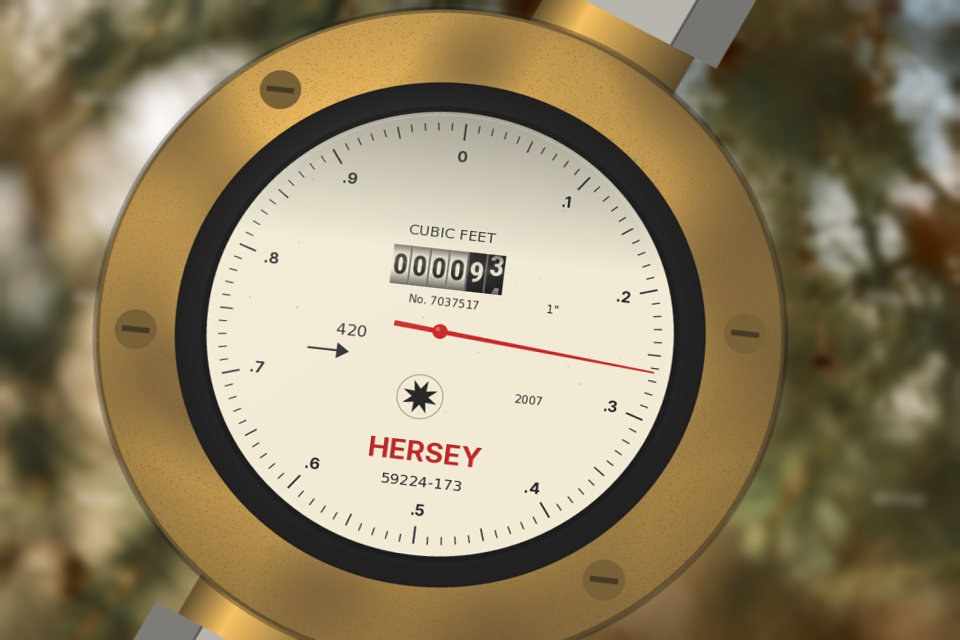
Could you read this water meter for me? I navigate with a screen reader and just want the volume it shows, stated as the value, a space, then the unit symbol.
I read 93.26 ft³
